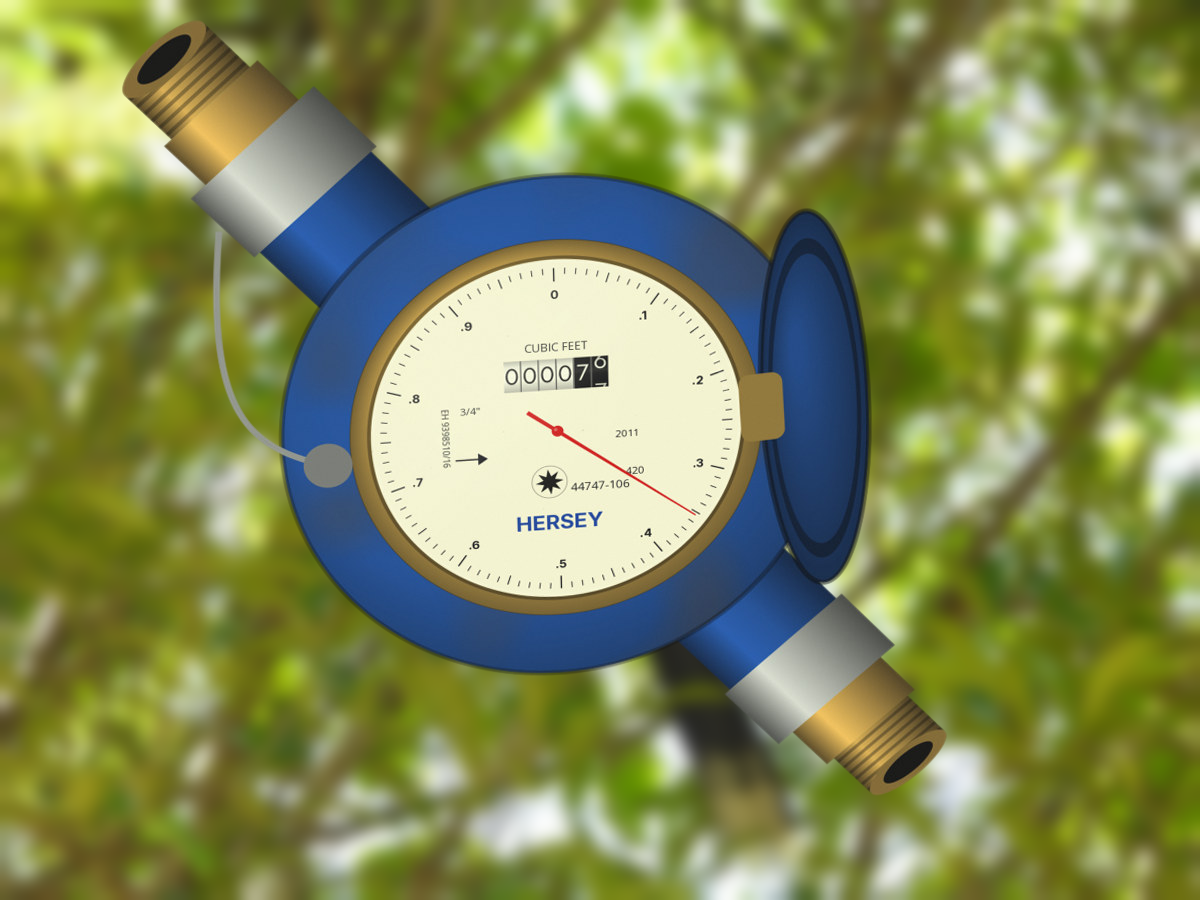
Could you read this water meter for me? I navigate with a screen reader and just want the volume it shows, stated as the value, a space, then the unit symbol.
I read 76.35 ft³
